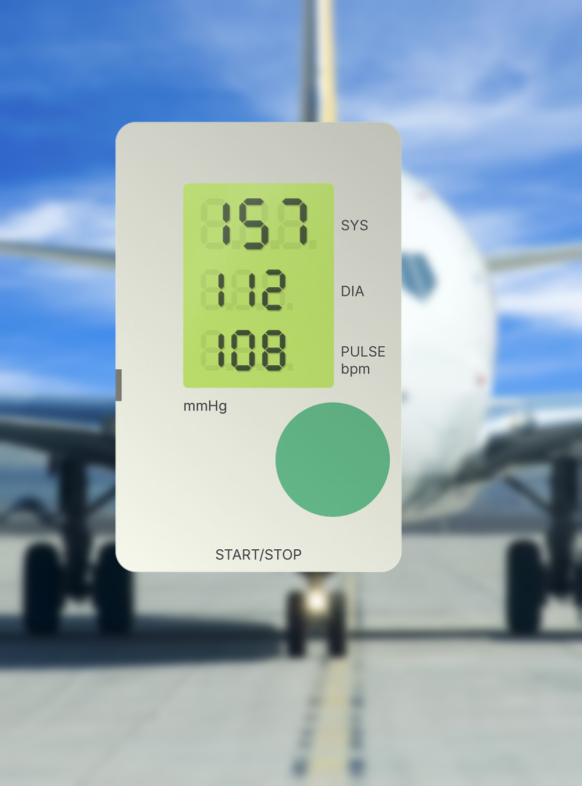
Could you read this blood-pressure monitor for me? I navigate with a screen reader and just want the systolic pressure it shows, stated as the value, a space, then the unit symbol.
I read 157 mmHg
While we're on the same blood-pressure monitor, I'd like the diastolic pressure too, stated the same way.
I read 112 mmHg
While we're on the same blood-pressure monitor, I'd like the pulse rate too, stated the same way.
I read 108 bpm
